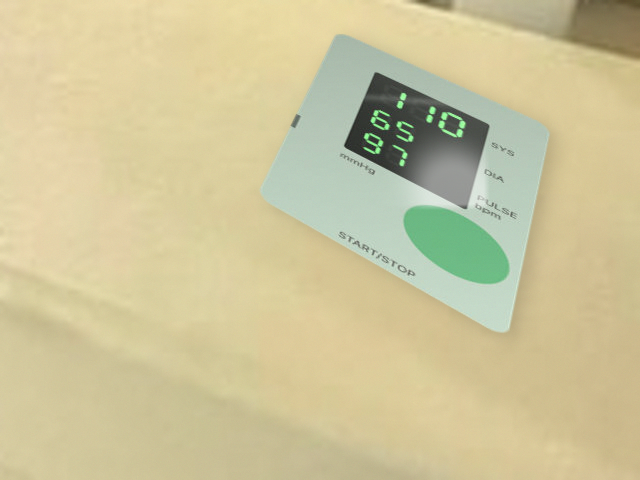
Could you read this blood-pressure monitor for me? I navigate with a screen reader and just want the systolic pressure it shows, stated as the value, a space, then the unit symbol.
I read 110 mmHg
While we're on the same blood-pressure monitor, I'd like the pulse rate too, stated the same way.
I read 97 bpm
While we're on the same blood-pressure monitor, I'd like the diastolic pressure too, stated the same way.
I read 65 mmHg
